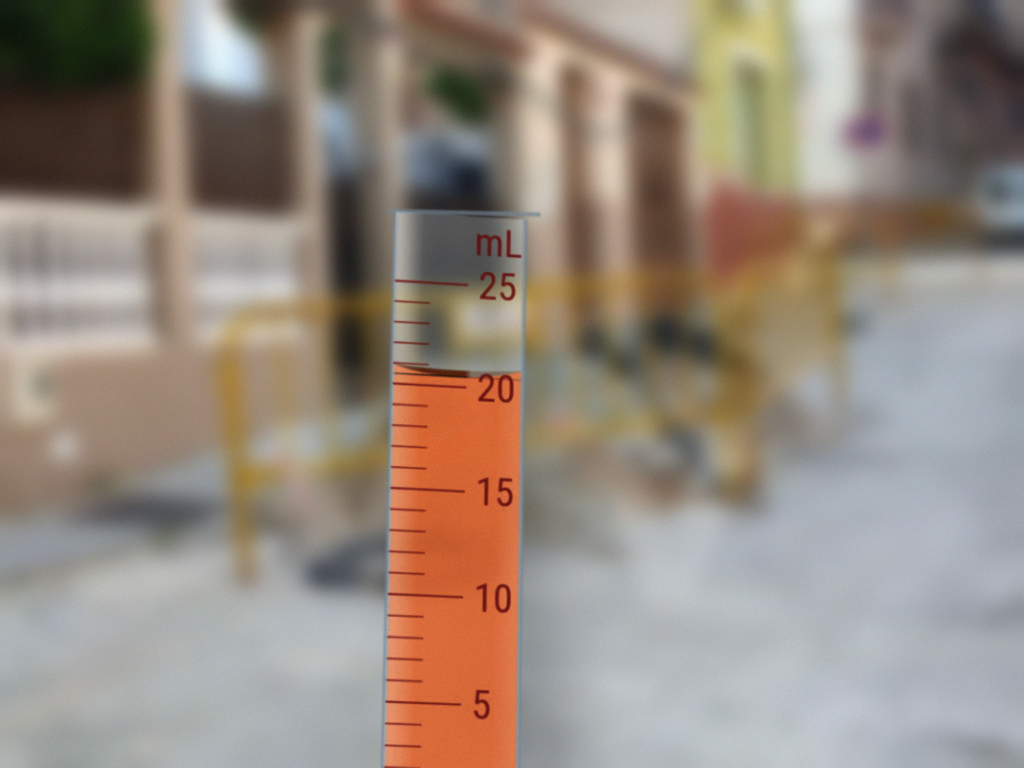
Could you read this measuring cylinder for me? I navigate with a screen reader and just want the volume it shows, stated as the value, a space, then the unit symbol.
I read 20.5 mL
